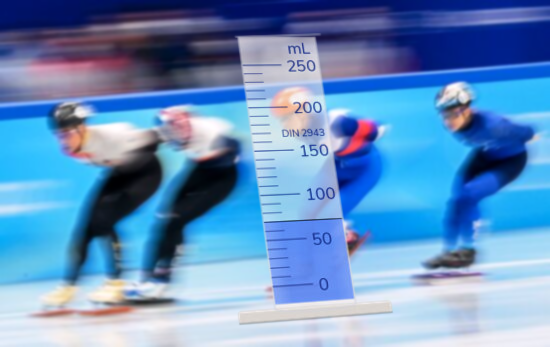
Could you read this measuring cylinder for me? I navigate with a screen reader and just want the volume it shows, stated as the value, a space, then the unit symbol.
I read 70 mL
